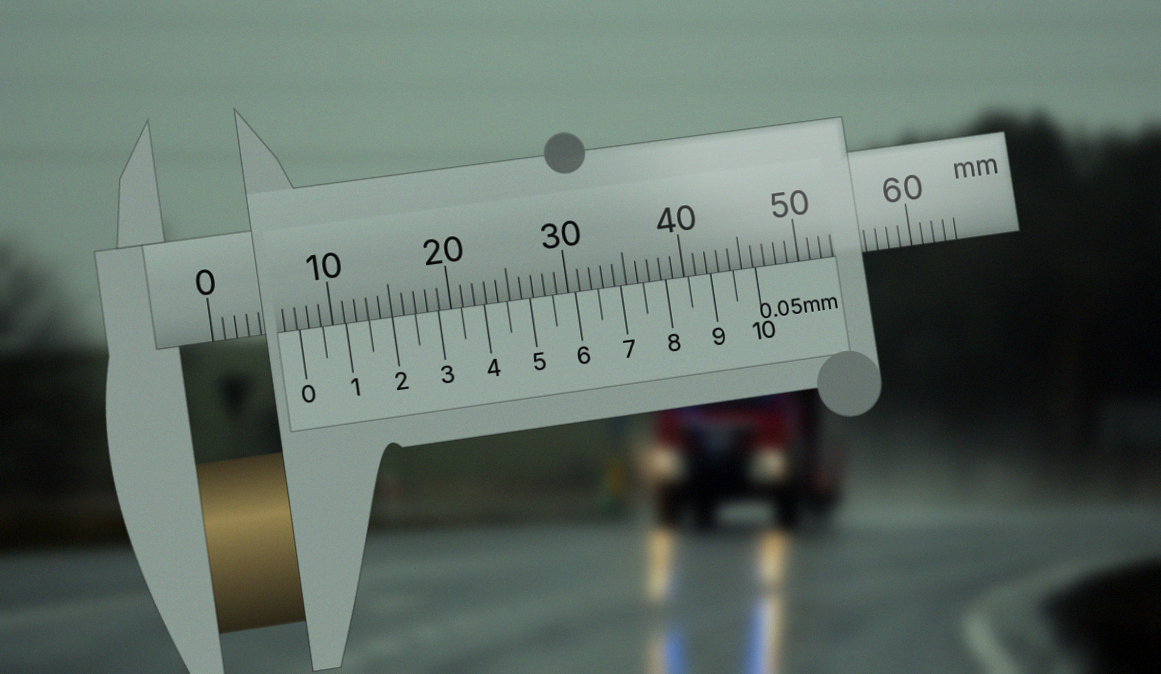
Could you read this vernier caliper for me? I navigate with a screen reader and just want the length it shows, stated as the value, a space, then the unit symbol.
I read 7.2 mm
